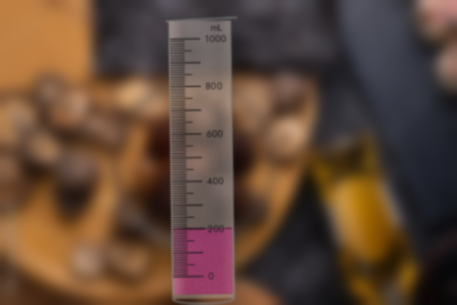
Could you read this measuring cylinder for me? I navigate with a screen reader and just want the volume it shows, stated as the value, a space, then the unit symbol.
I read 200 mL
